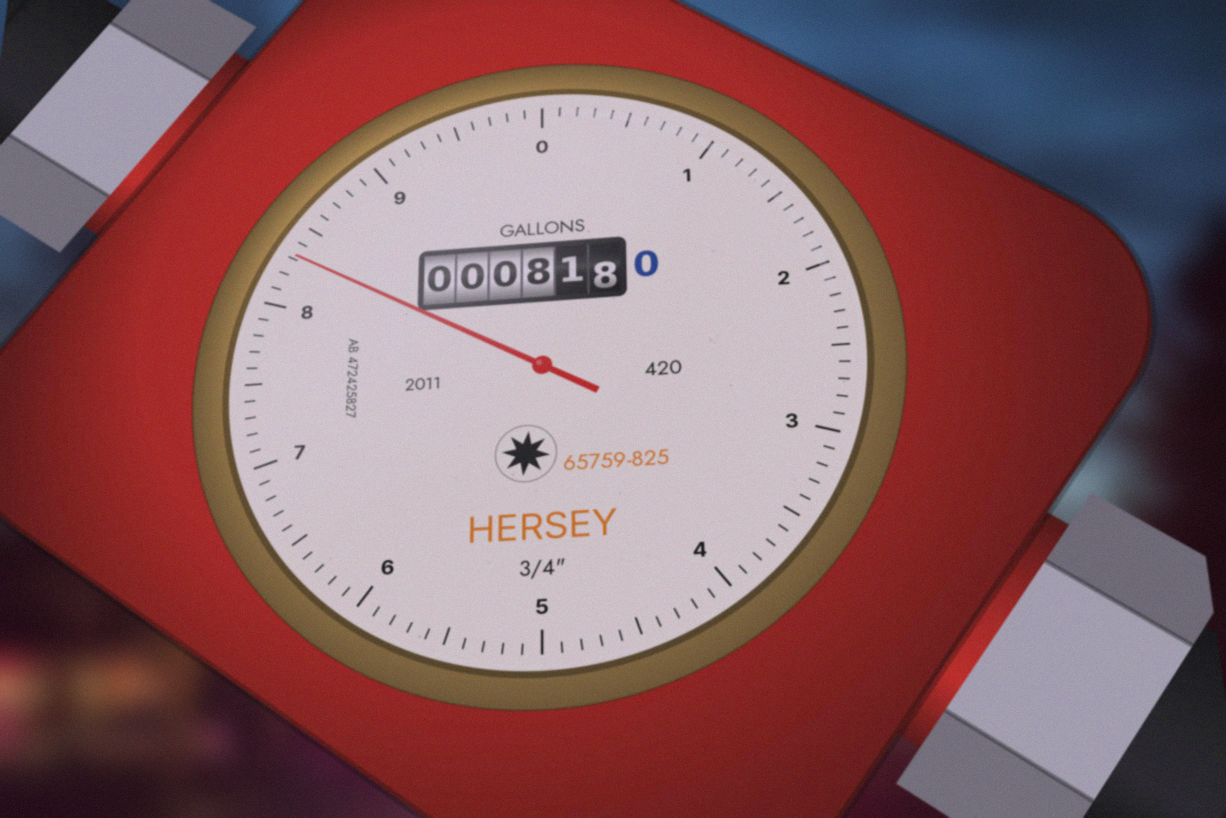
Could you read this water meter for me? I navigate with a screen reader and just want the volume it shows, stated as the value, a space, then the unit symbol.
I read 8178.3 gal
